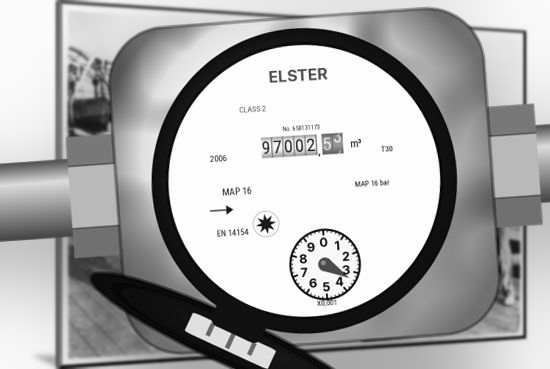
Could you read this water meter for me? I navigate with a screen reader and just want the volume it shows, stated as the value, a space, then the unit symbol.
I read 97002.533 m³
